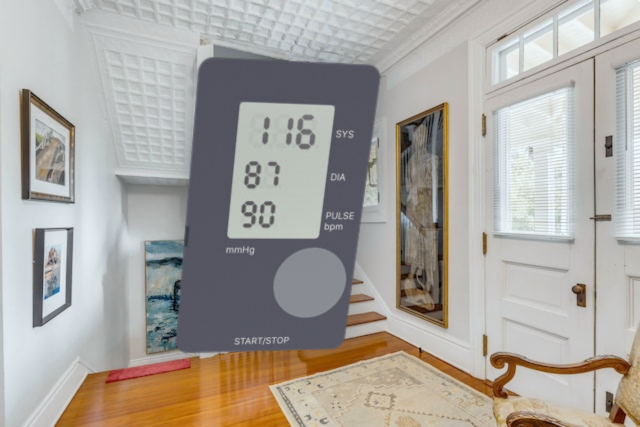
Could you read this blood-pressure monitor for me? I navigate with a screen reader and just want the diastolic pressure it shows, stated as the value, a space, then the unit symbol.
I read 87 mmHg
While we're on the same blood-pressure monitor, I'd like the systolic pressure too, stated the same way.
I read 116 mmHg
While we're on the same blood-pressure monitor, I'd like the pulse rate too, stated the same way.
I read 90 bpm
